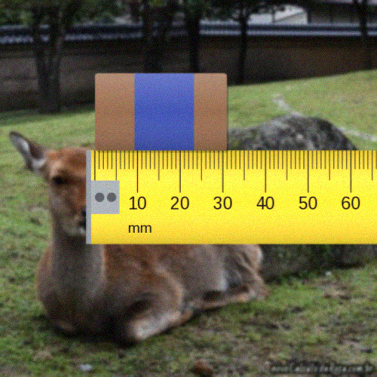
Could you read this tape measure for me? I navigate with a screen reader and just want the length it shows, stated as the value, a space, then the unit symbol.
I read 31 mm
